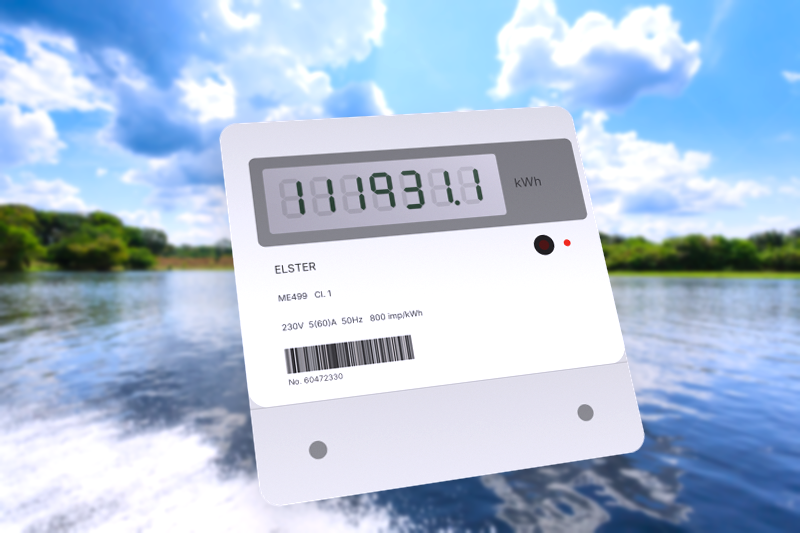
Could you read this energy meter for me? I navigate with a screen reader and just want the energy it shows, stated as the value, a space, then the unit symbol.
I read 111931.1 kWh
